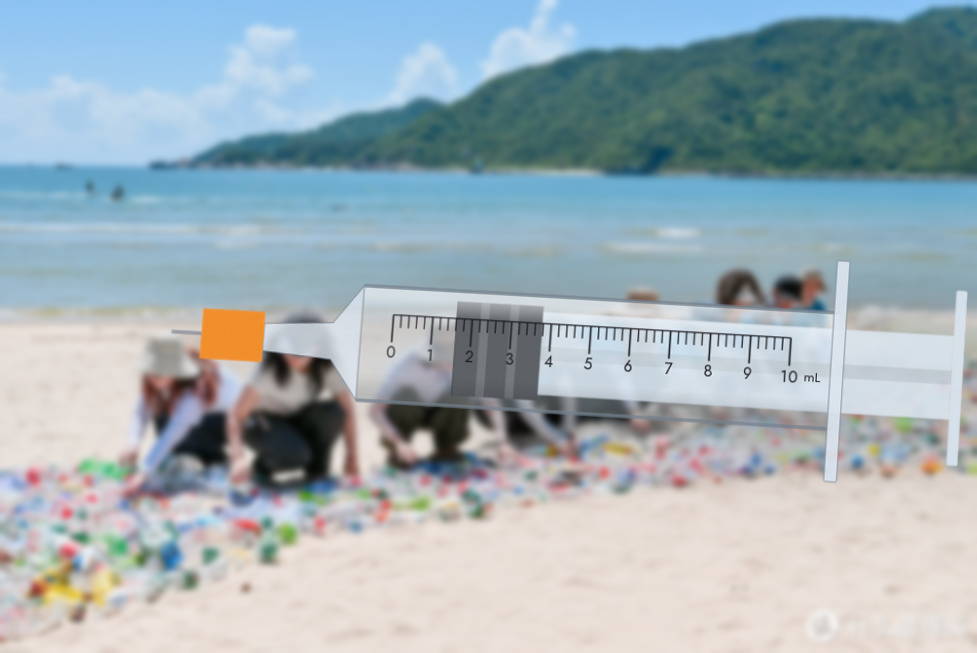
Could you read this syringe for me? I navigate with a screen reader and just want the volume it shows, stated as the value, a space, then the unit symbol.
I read 1.6 mL
